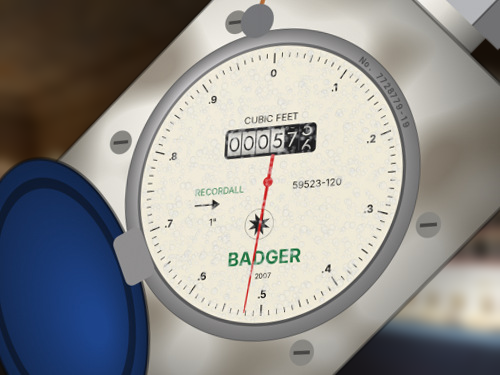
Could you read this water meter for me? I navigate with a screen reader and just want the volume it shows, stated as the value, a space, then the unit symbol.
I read 575.52 ft³
